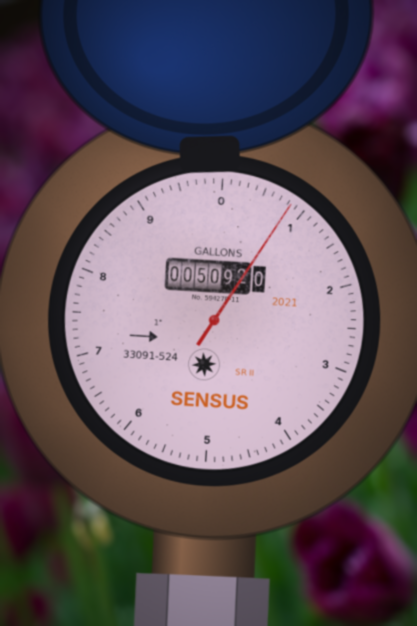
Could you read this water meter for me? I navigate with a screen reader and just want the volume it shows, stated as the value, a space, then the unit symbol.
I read 50920.8 gal
